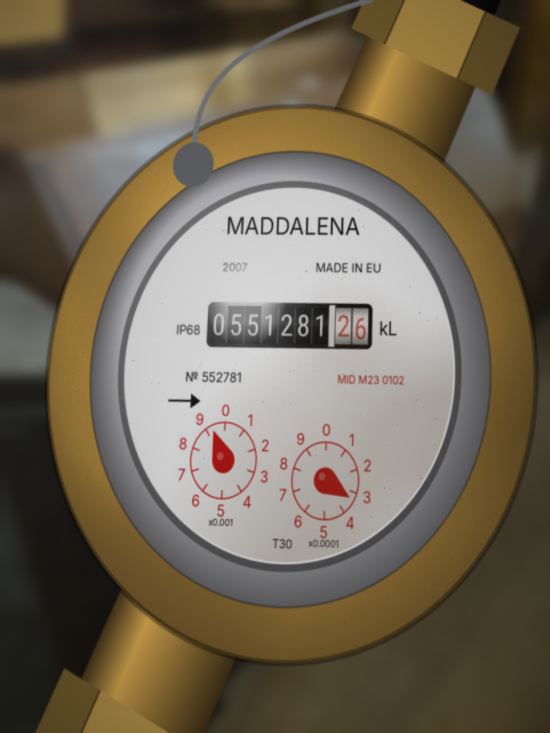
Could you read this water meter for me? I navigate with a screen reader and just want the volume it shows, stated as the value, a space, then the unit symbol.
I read 551281.2593 kL
